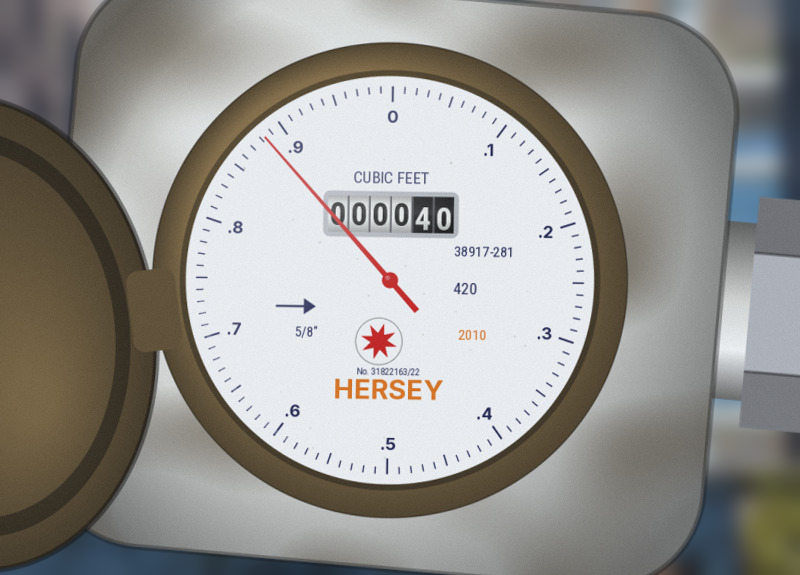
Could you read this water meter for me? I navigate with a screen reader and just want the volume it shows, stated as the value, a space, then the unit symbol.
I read 39.88 ft³
